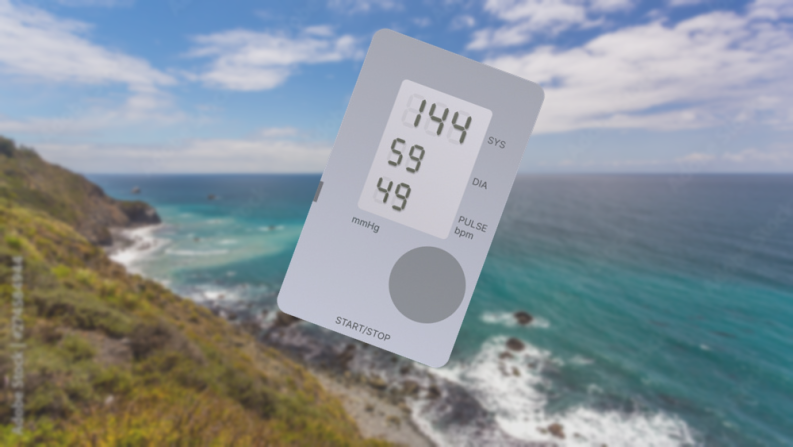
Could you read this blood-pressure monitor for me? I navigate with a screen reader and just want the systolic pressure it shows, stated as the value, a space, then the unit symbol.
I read 144 mmHg
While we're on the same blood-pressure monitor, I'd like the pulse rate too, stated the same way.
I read 49 bpm
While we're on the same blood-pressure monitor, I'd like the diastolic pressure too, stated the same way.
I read 59 mmHg
